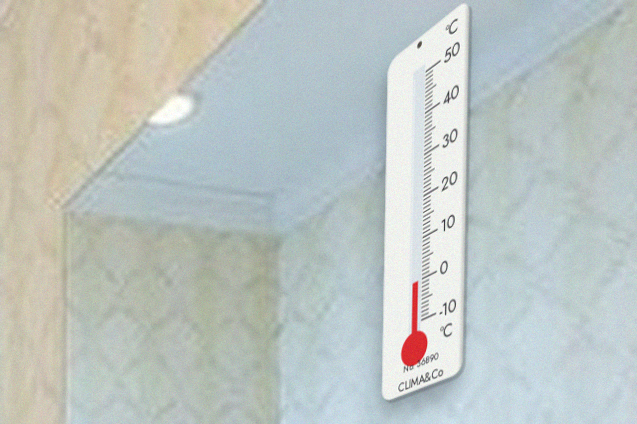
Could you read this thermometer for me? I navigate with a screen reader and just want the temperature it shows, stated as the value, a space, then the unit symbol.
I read 0 °C
